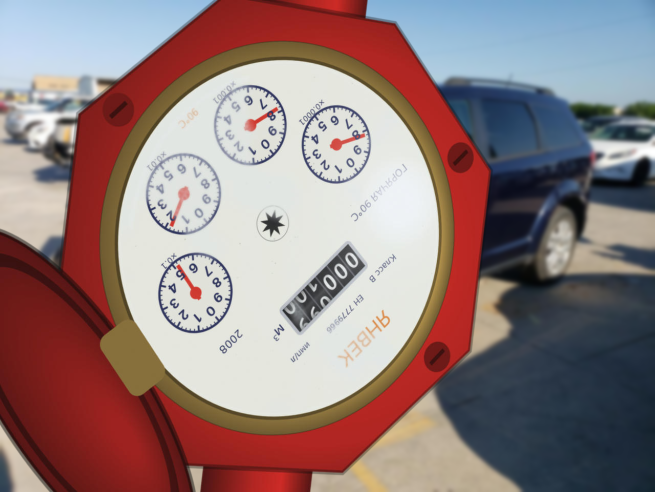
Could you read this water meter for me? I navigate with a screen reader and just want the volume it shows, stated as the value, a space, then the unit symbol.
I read 99.5178 m³
